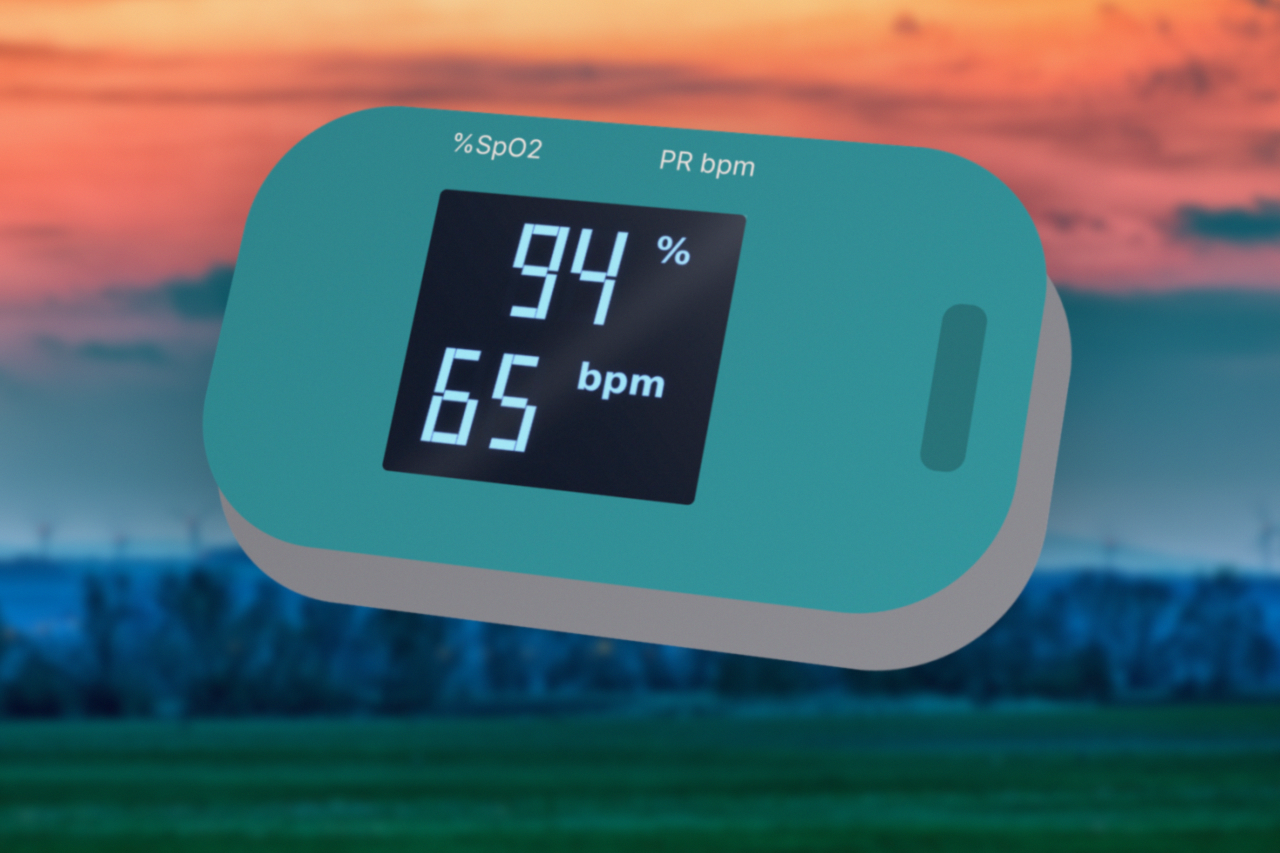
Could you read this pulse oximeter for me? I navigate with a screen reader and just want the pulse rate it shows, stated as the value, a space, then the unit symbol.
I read 65 bpm
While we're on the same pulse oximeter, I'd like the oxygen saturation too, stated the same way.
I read 94 %
